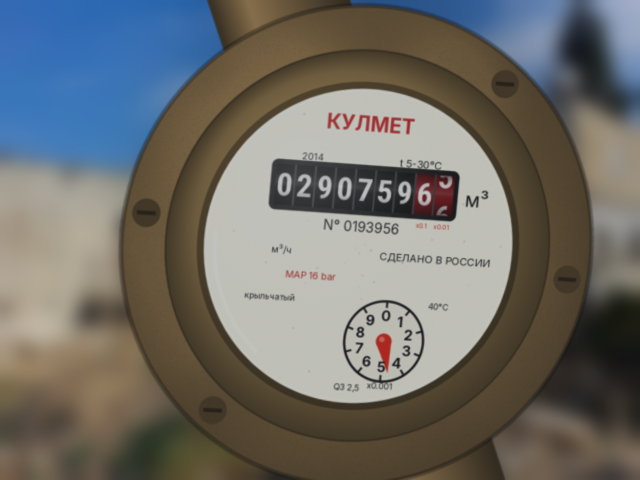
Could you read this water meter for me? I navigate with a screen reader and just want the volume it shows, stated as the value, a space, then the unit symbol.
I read 290759.654 m³
